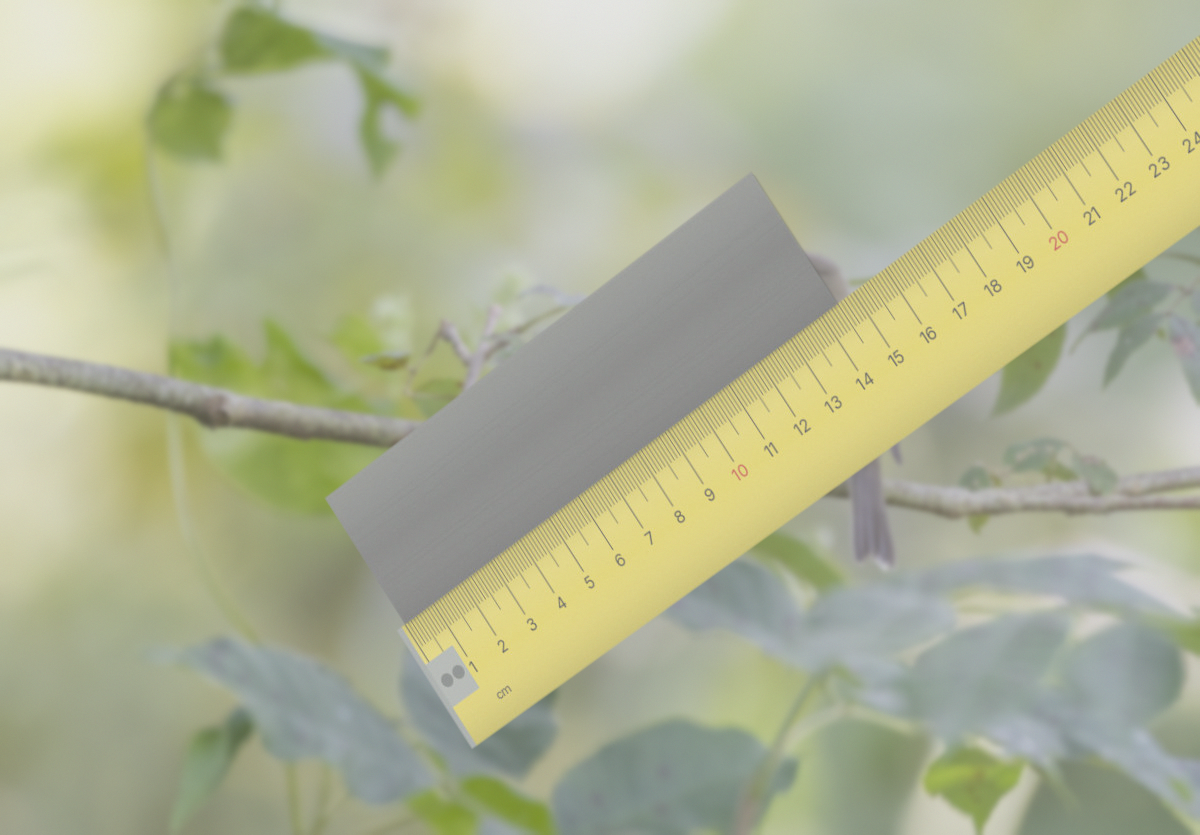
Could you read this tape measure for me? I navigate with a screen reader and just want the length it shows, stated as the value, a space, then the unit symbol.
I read 14.5 cm
